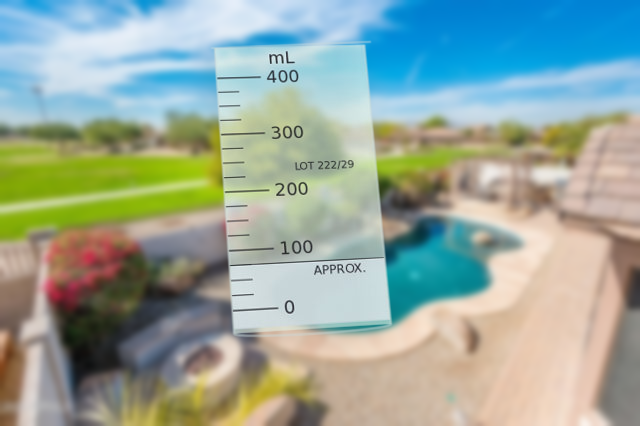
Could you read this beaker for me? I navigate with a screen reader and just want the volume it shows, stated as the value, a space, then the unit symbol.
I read 75 mL
